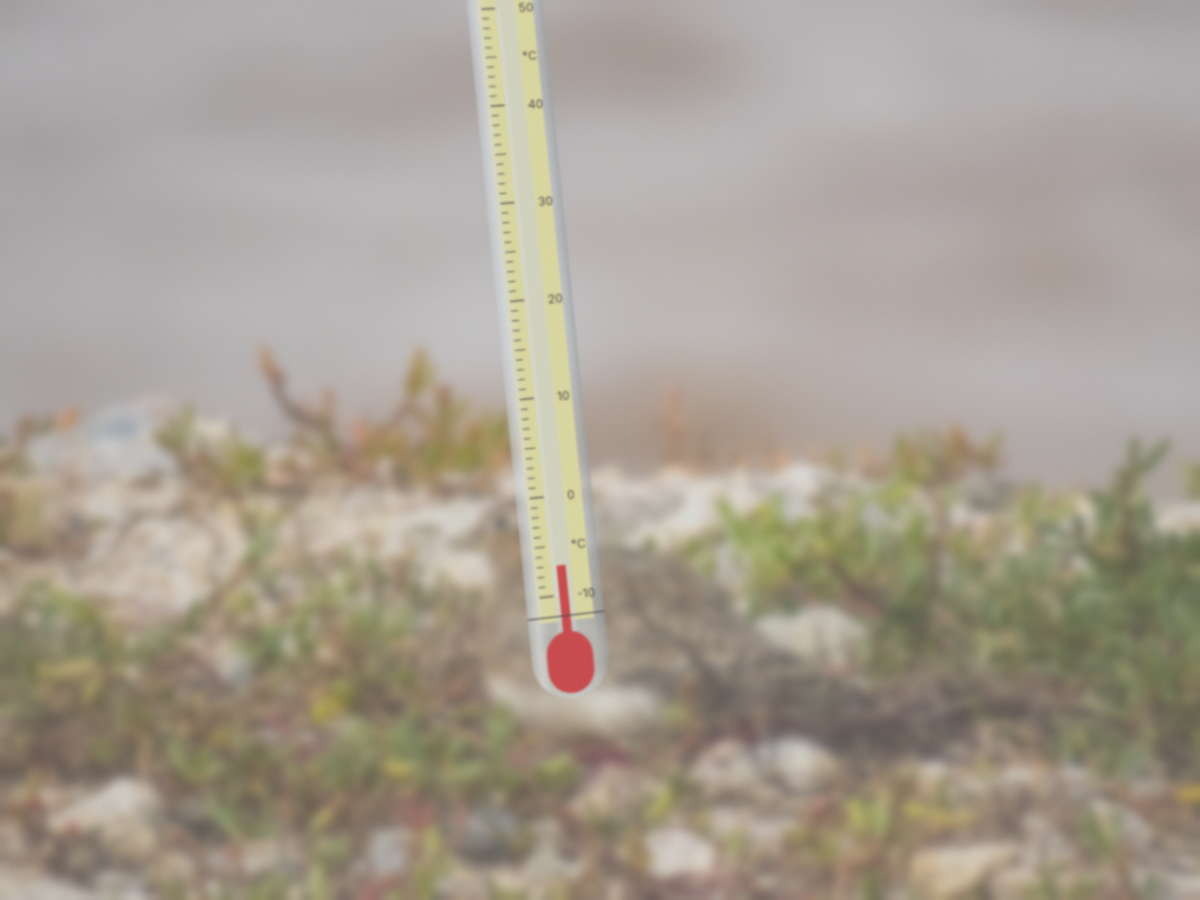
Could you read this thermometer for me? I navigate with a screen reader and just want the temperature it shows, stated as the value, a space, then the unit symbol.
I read -7 °C
